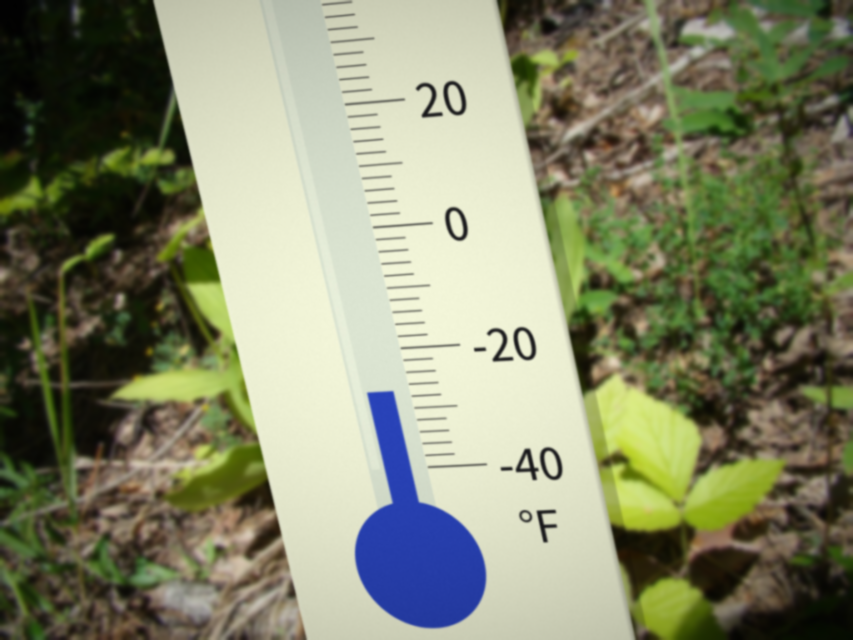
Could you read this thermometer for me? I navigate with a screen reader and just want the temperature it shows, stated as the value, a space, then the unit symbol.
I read -27 °F
